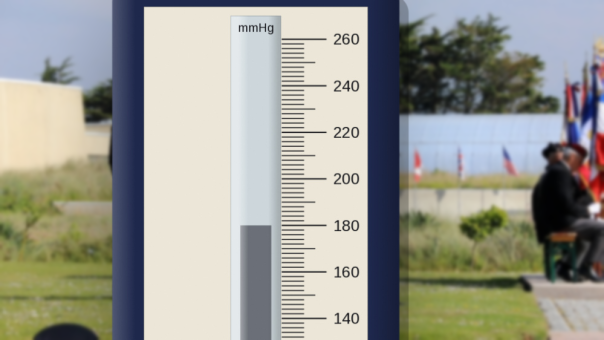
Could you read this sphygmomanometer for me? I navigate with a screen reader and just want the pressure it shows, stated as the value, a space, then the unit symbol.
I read 180 mmHg
